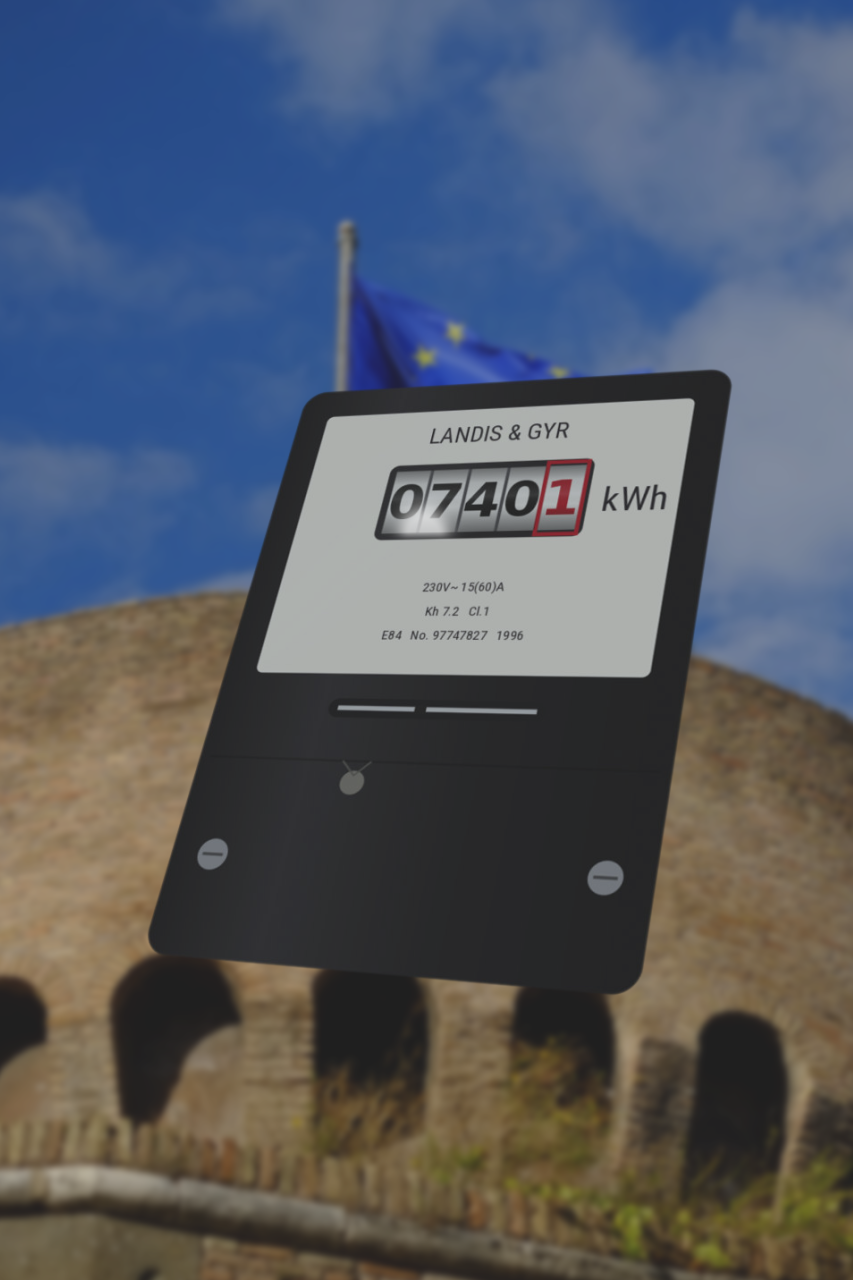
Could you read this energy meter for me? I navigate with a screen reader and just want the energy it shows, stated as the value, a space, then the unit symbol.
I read 740.1 kWh
